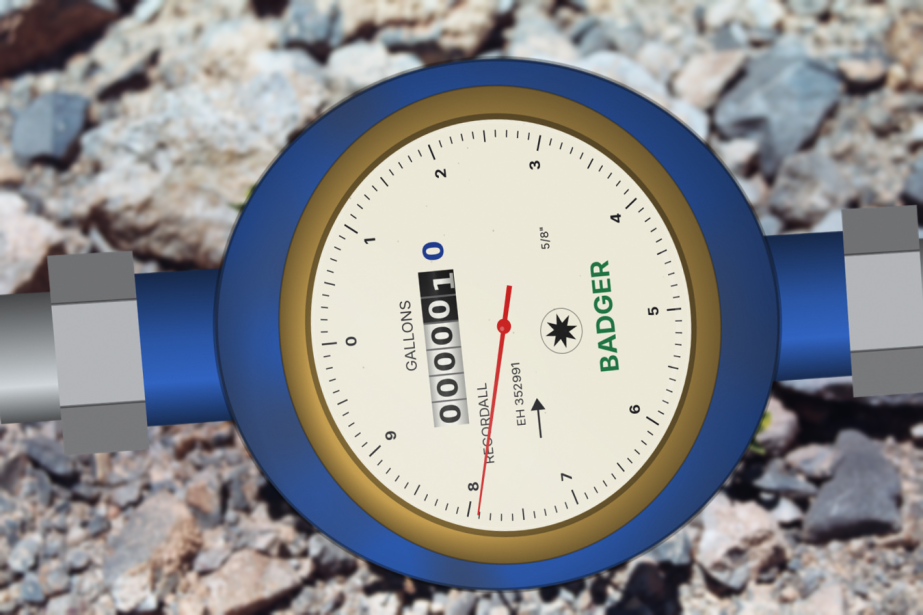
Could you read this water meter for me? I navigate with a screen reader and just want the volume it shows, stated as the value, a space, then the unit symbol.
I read 7.9 gal
